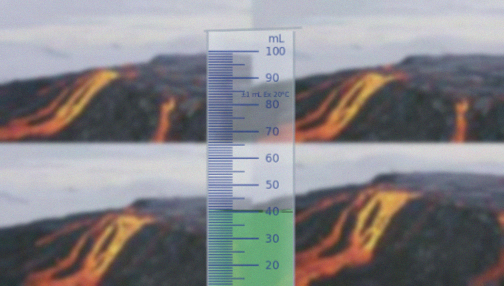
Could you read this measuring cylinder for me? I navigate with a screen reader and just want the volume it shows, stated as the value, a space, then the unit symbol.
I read 40 mL
